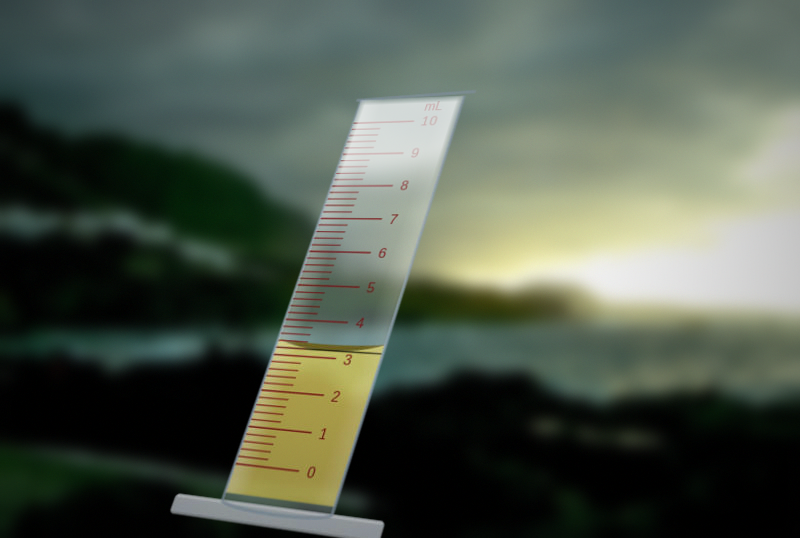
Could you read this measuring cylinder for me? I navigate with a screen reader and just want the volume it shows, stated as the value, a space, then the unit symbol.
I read 3.2 mL
